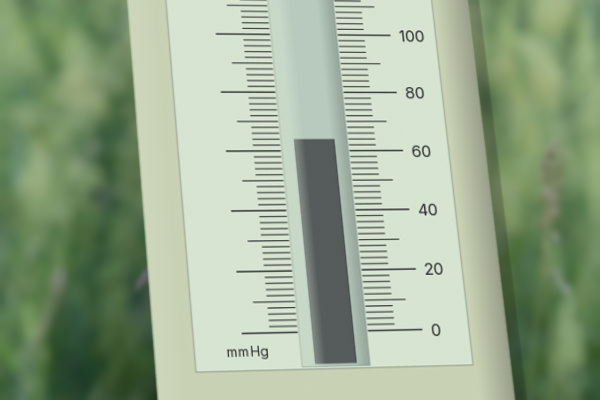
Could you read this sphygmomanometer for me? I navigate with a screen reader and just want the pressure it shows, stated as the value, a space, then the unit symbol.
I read 64 mmHg
